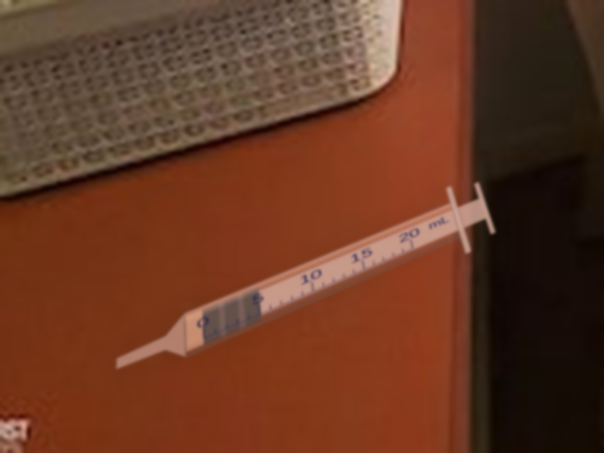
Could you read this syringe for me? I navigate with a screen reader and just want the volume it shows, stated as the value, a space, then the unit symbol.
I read 0 mL
